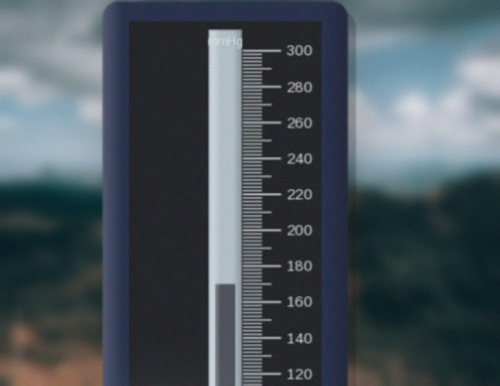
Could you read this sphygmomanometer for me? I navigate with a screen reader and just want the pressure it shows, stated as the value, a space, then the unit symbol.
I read 170 mmHg
